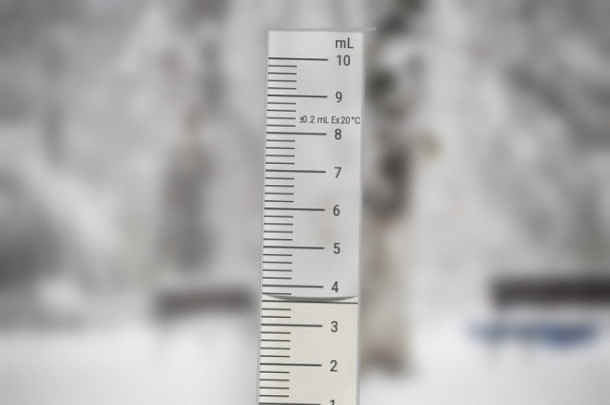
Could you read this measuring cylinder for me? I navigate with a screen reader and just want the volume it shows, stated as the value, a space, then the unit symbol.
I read 3.6 mL
